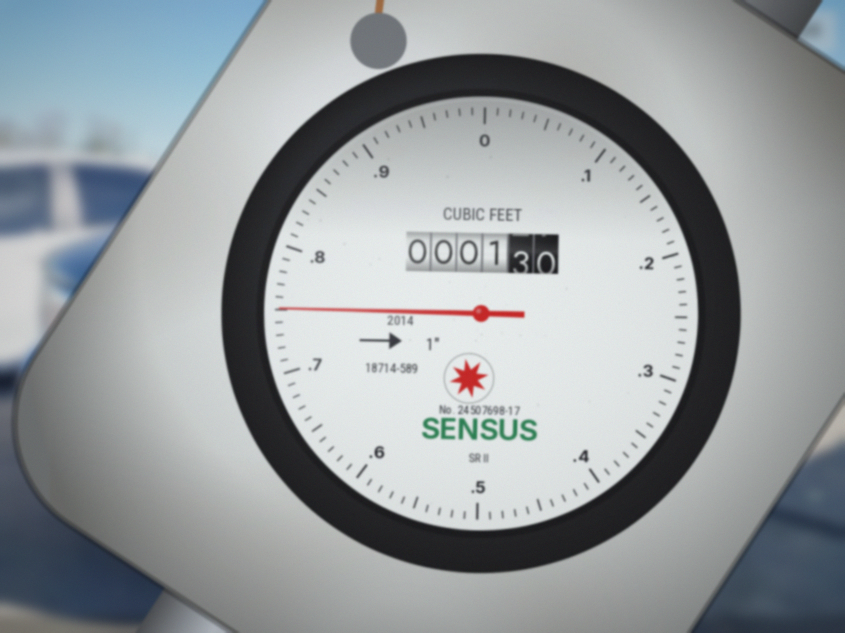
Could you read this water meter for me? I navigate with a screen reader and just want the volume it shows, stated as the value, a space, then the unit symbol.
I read 129.75 ft³
